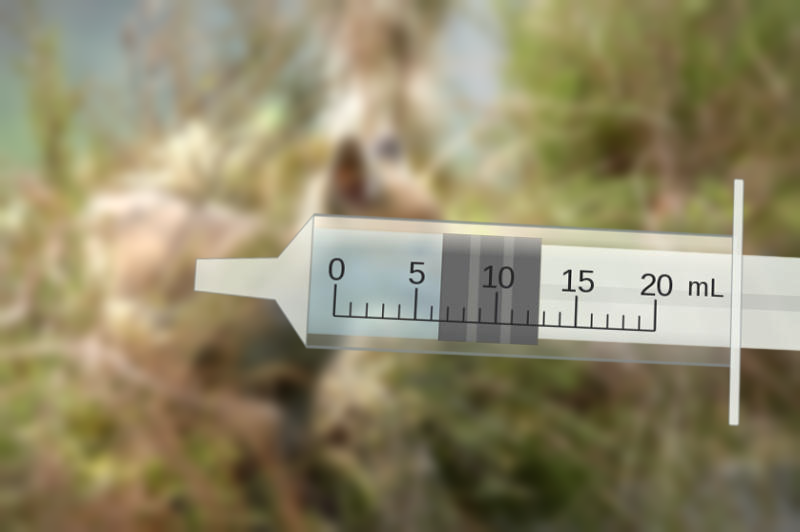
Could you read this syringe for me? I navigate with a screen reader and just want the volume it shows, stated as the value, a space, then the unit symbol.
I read 6.5 mL
